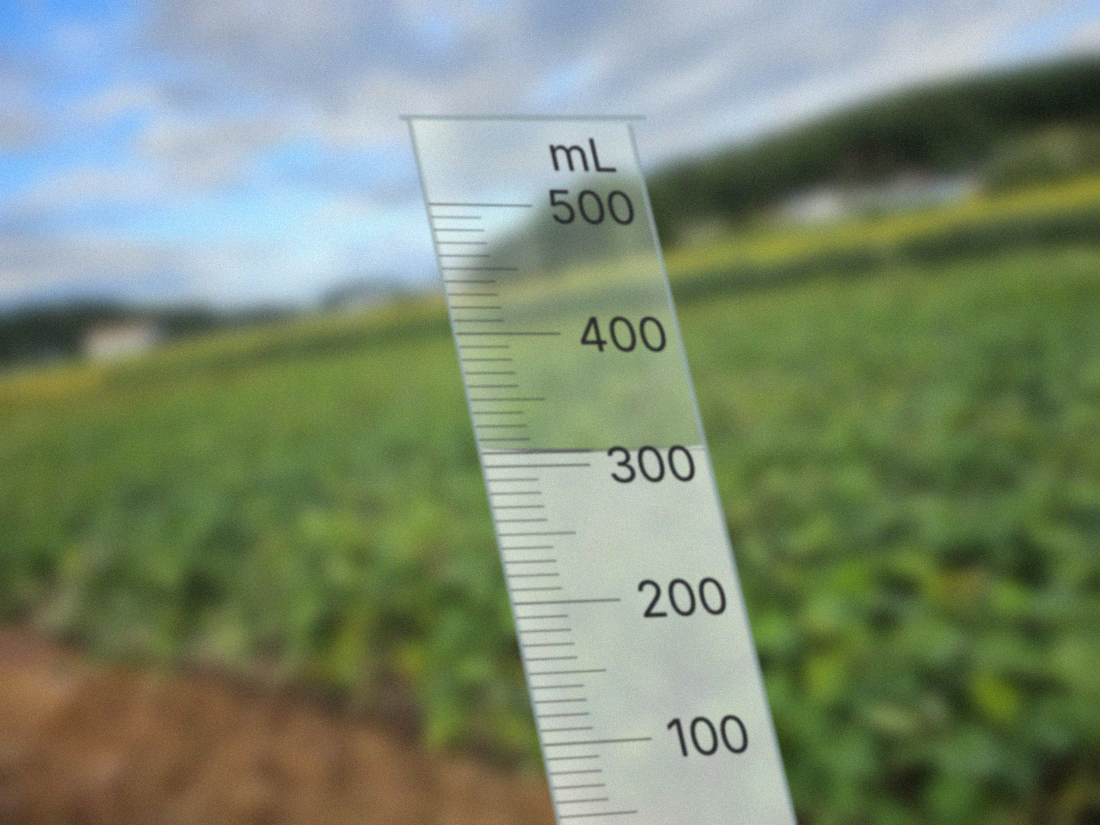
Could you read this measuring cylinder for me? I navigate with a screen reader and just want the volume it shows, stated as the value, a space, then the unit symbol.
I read 310 mL
